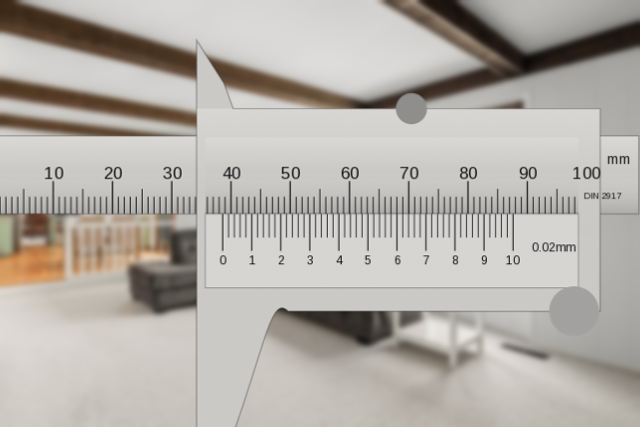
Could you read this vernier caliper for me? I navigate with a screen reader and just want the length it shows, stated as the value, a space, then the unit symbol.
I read 38.6 mm
